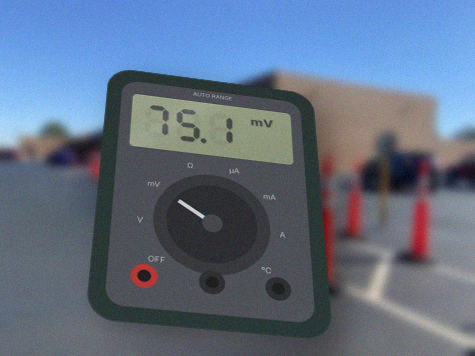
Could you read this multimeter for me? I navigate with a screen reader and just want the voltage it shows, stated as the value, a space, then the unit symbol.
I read 75.1 mV
